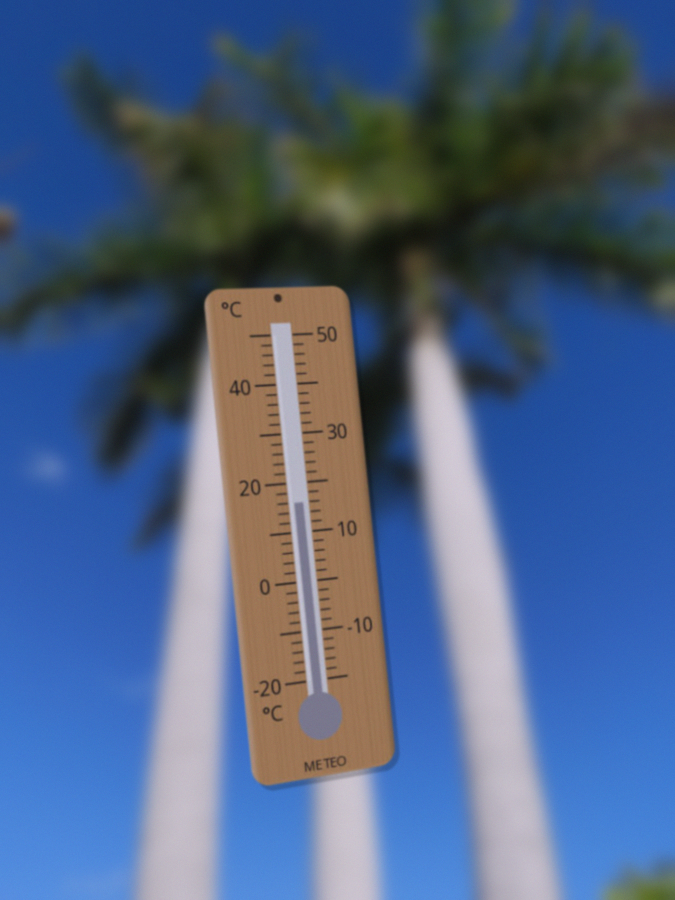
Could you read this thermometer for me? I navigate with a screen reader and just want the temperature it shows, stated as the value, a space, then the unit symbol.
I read 16 °C
